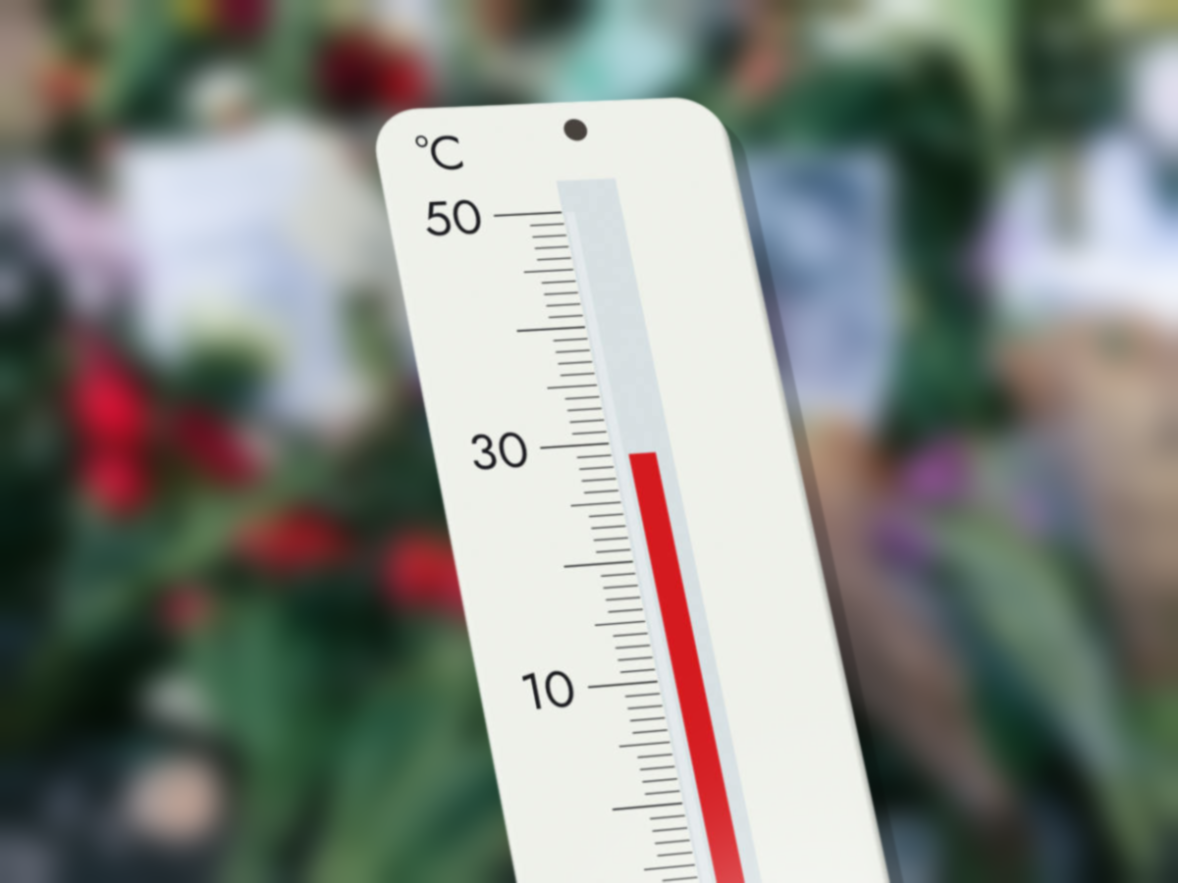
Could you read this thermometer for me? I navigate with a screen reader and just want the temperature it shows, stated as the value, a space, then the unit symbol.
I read 29 °C
